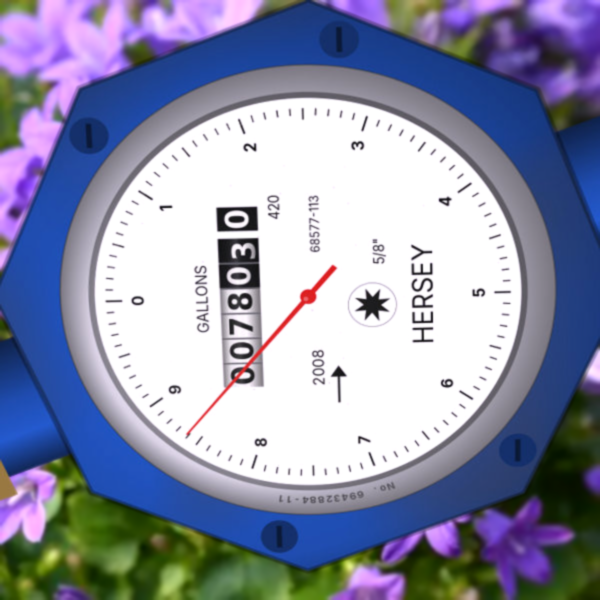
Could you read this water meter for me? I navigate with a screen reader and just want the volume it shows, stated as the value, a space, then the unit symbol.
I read 78028.6 gal
